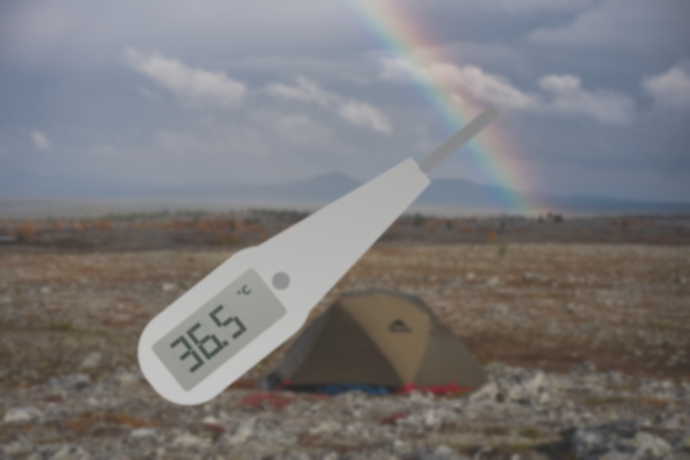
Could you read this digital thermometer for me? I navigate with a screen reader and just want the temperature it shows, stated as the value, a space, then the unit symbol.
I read 36.5 °C
